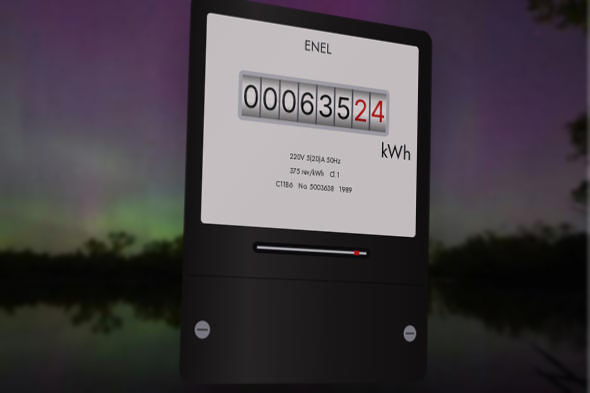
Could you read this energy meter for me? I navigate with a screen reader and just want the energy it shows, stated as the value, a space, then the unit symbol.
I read 635.24 kWh
